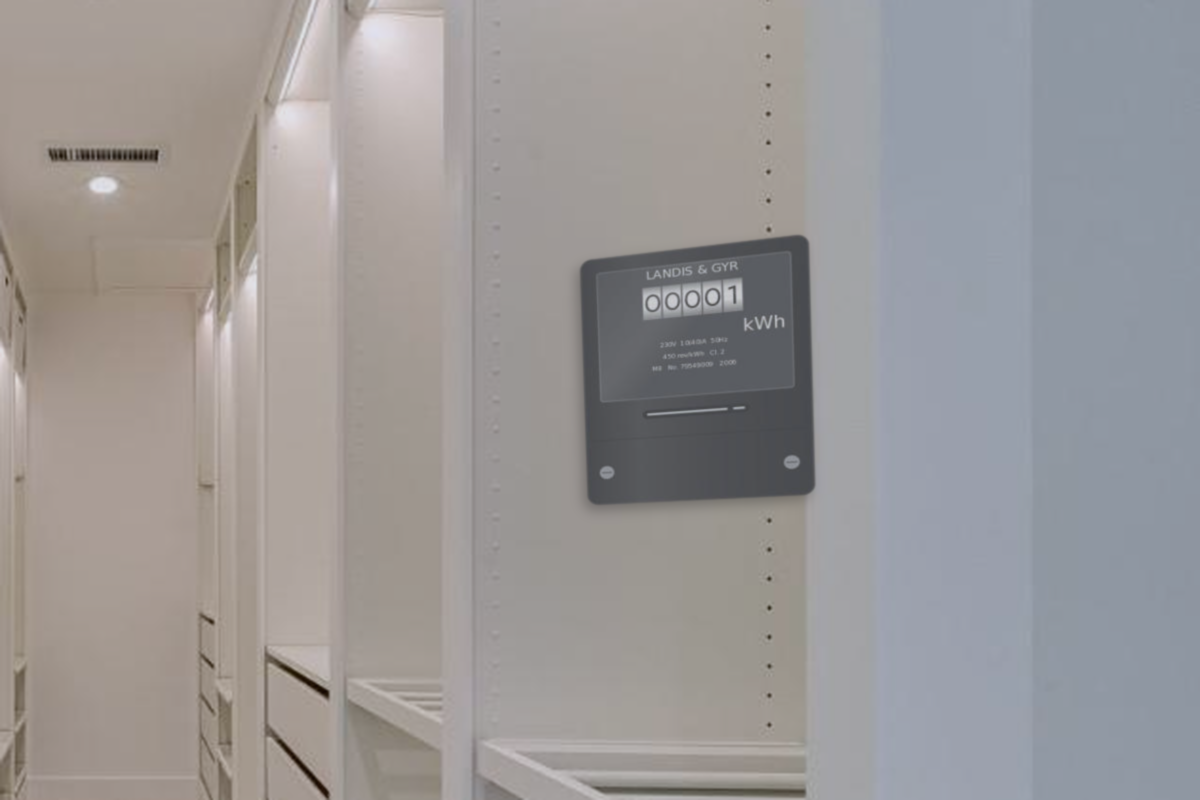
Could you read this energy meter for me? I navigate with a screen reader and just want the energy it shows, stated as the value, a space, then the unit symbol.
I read 1 kWh
